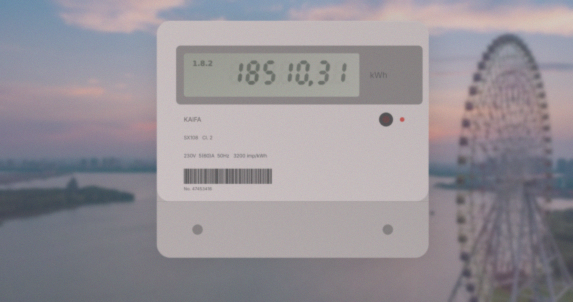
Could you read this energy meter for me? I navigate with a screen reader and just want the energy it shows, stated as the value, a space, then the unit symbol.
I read 18510.31 kWh
